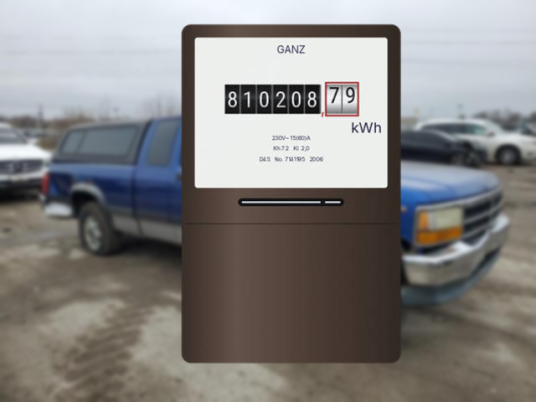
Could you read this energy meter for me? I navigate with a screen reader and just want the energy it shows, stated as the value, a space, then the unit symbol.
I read 810208.79 kWh
